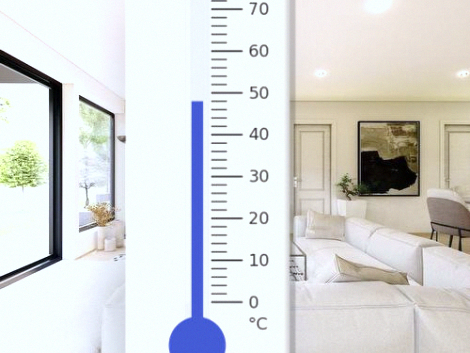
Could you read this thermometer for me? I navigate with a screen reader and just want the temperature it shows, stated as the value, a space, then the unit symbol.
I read 48 °C
